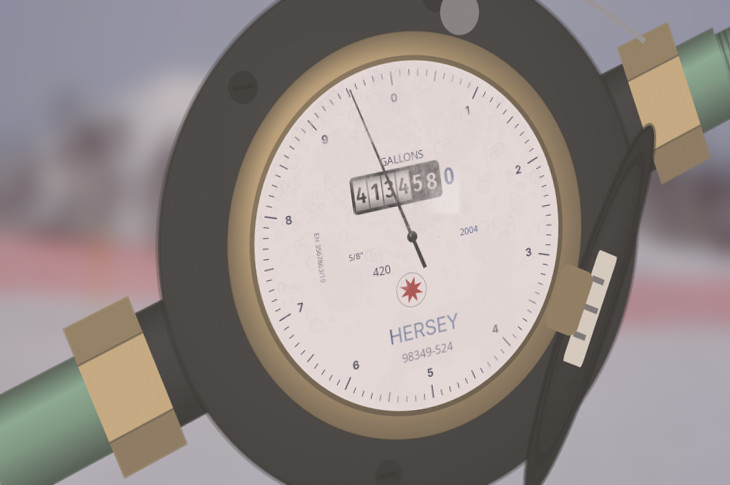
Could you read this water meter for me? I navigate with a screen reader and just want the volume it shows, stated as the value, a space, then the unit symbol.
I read 4134579.5 gal
